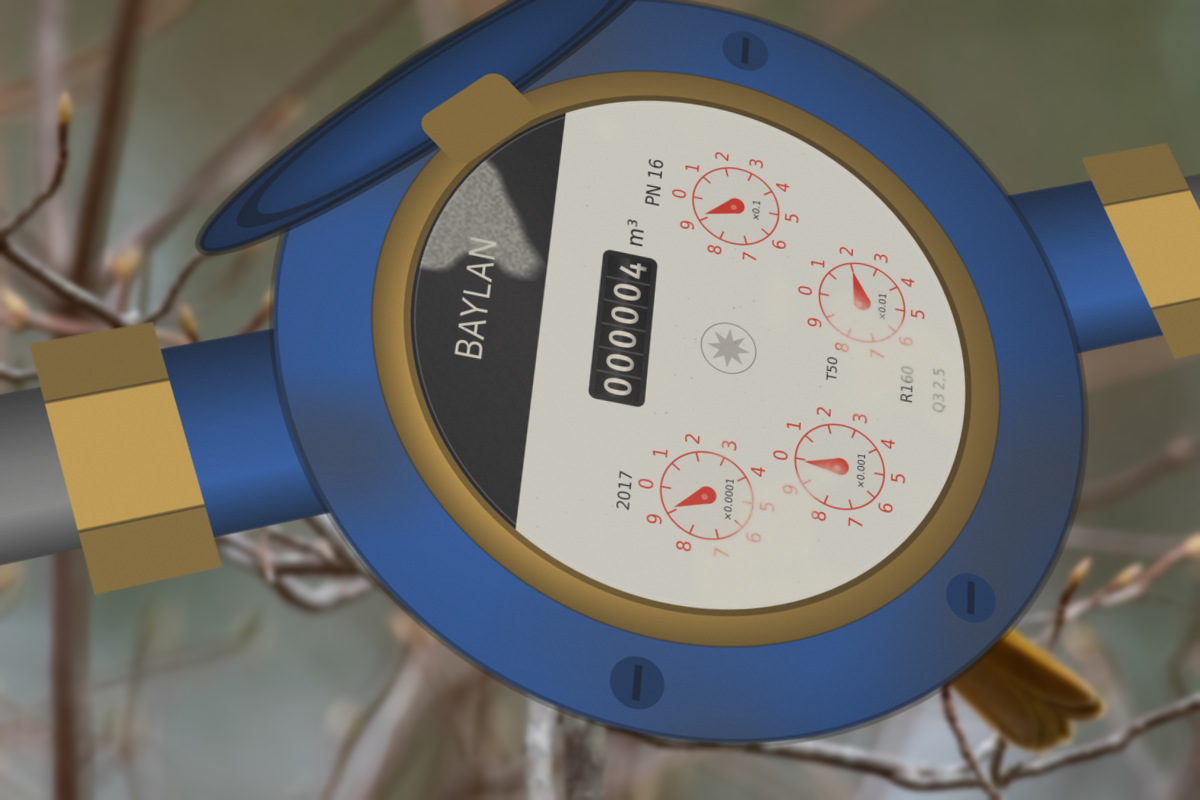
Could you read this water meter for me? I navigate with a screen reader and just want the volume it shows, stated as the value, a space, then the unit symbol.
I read 3.9199 m³
